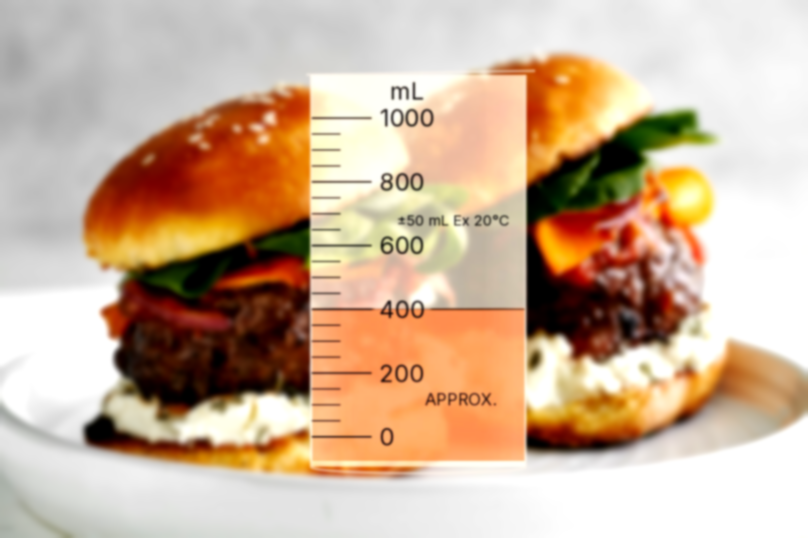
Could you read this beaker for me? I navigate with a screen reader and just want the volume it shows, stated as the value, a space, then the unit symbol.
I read 400 mL
